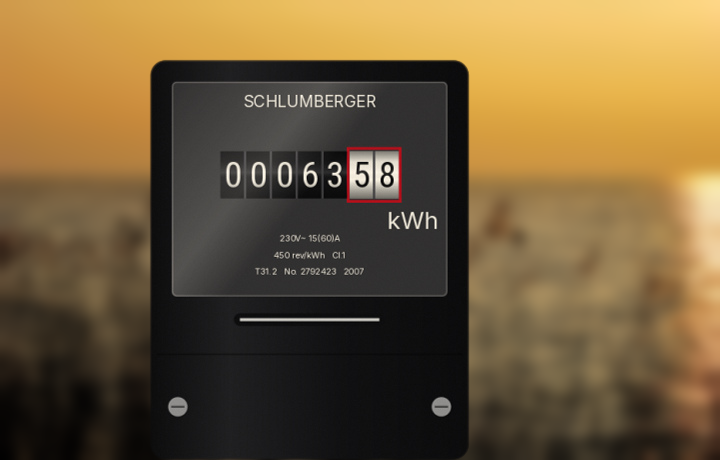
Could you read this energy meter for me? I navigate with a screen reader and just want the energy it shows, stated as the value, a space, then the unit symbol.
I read 63.58 kWh
